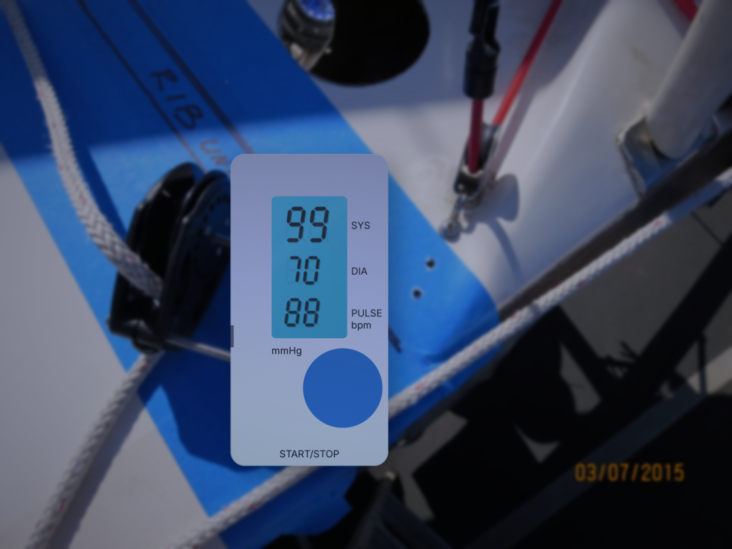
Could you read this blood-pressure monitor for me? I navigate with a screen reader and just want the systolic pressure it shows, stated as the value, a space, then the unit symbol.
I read 99 mmHg
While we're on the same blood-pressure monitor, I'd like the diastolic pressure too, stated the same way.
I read 70 mmHg
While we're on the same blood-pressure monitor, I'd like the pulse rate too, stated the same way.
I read 88 bpm
